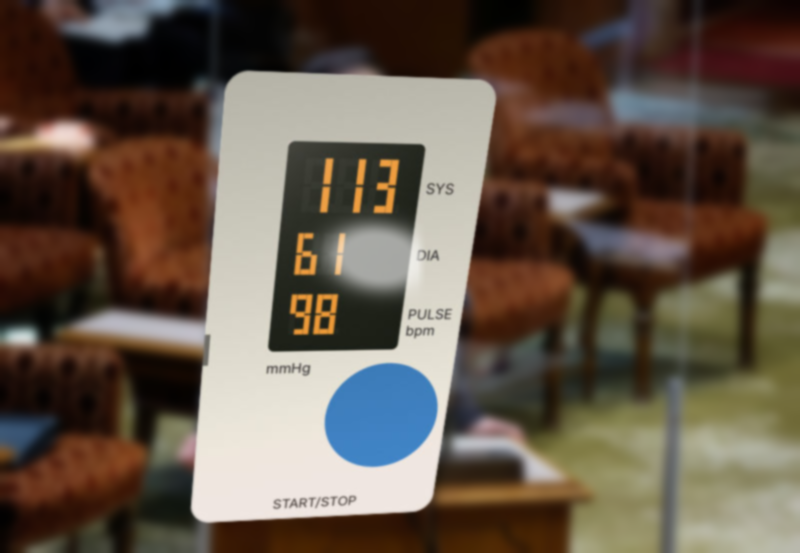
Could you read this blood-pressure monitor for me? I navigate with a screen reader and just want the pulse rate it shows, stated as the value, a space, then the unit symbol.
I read 98 bpm
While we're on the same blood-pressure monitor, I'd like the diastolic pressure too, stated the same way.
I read 61 mmHg
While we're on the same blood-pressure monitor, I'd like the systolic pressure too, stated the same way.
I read 113 mmHg
